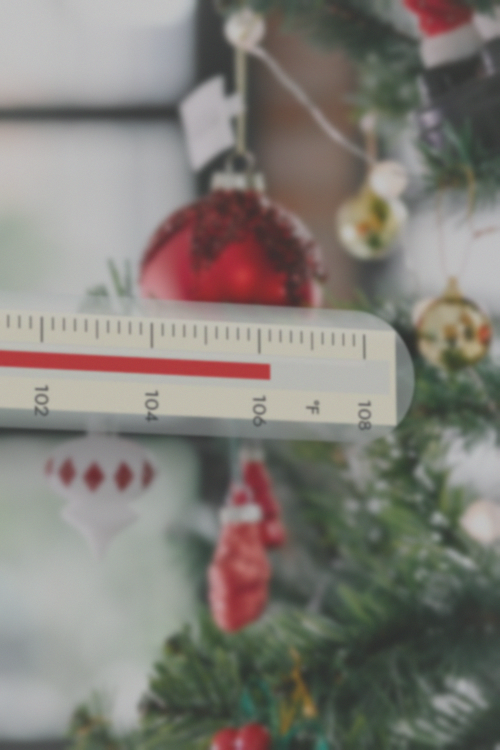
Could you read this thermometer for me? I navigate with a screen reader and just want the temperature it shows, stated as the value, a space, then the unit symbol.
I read 106.2 °F
